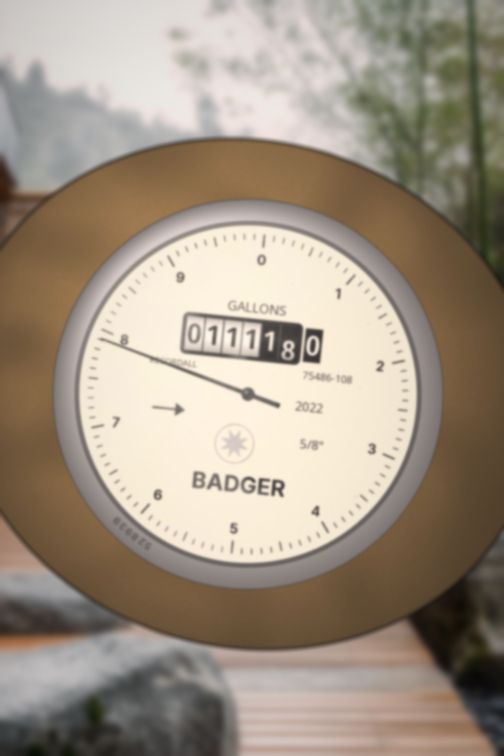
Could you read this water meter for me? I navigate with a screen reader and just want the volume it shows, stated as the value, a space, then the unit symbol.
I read 111177.9 gal
